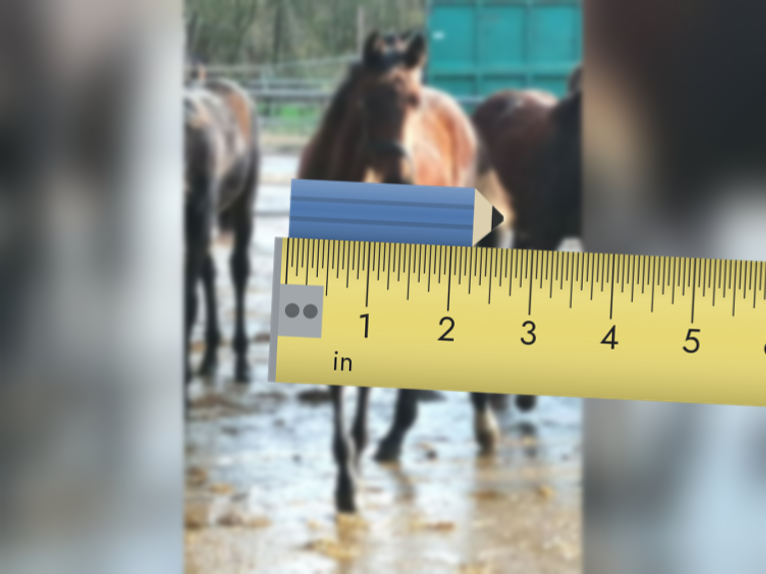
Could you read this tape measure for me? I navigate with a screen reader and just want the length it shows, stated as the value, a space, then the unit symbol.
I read 2.625 in
